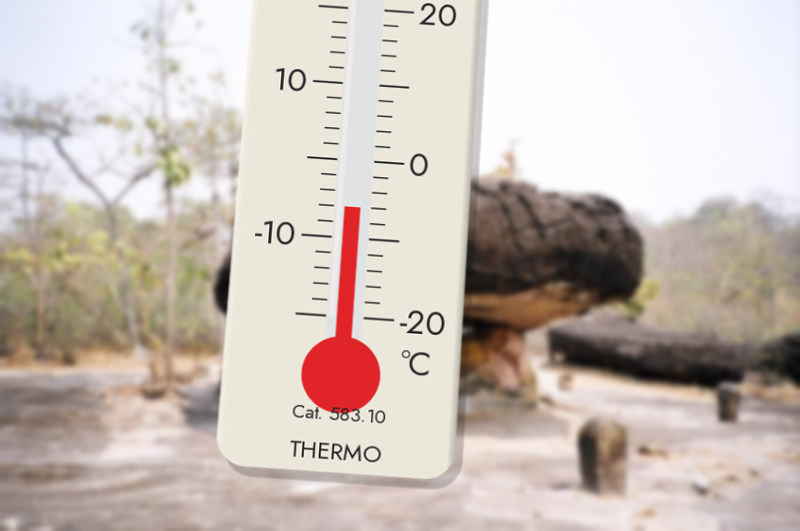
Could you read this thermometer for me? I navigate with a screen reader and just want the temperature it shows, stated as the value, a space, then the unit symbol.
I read -6 °C
